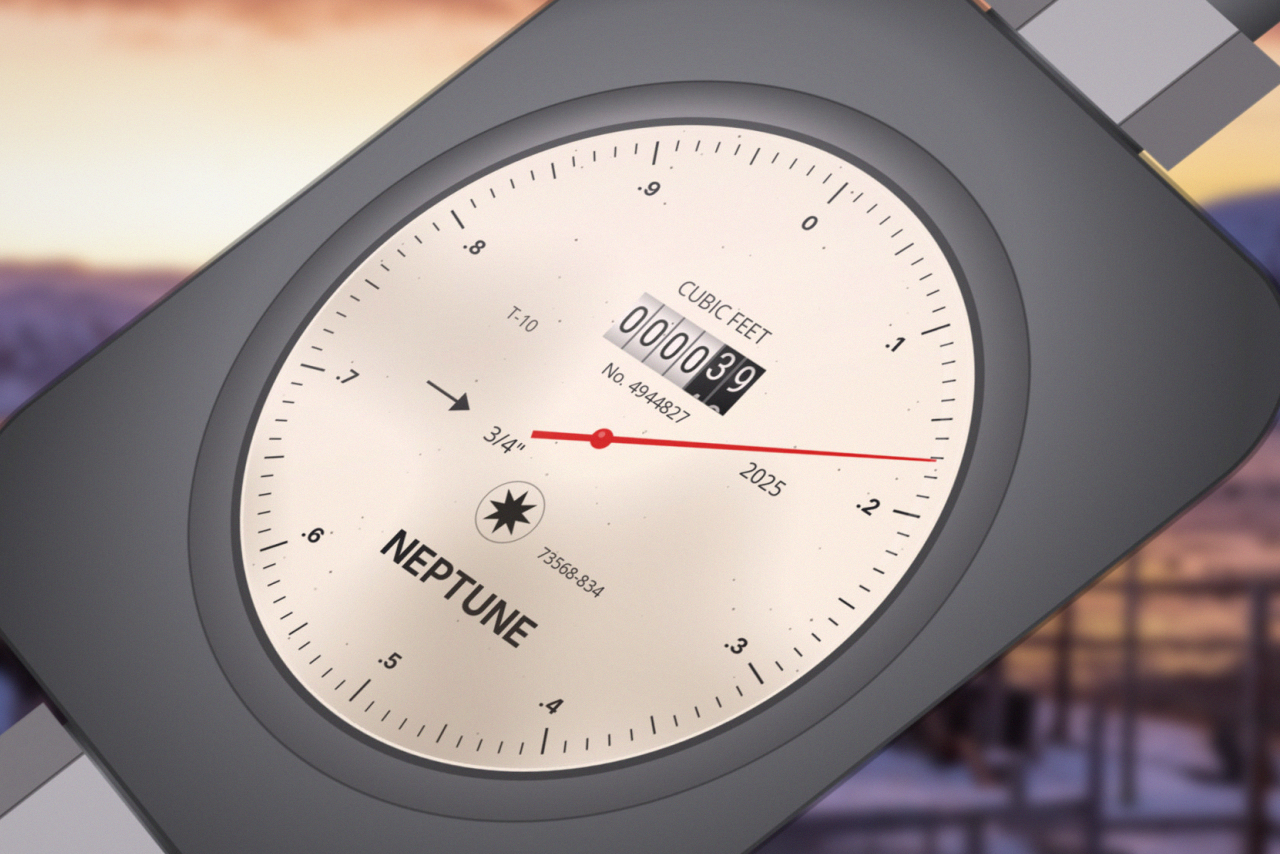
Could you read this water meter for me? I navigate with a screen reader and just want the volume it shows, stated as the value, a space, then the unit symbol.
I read 39.17 ft³
